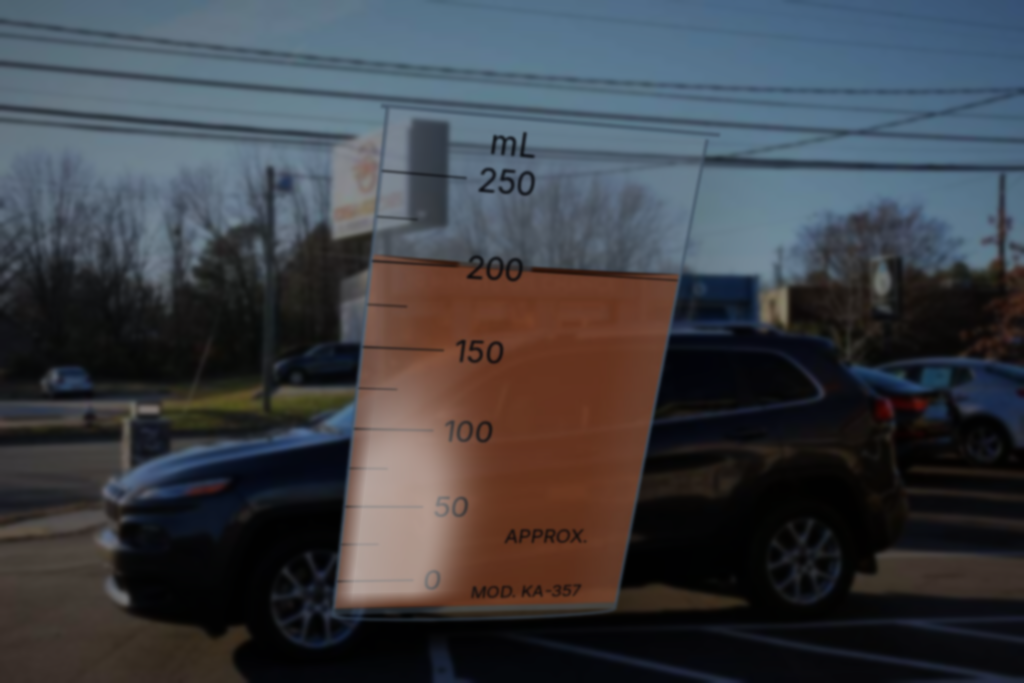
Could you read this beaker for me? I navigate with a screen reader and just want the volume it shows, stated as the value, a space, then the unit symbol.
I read 200 mL
